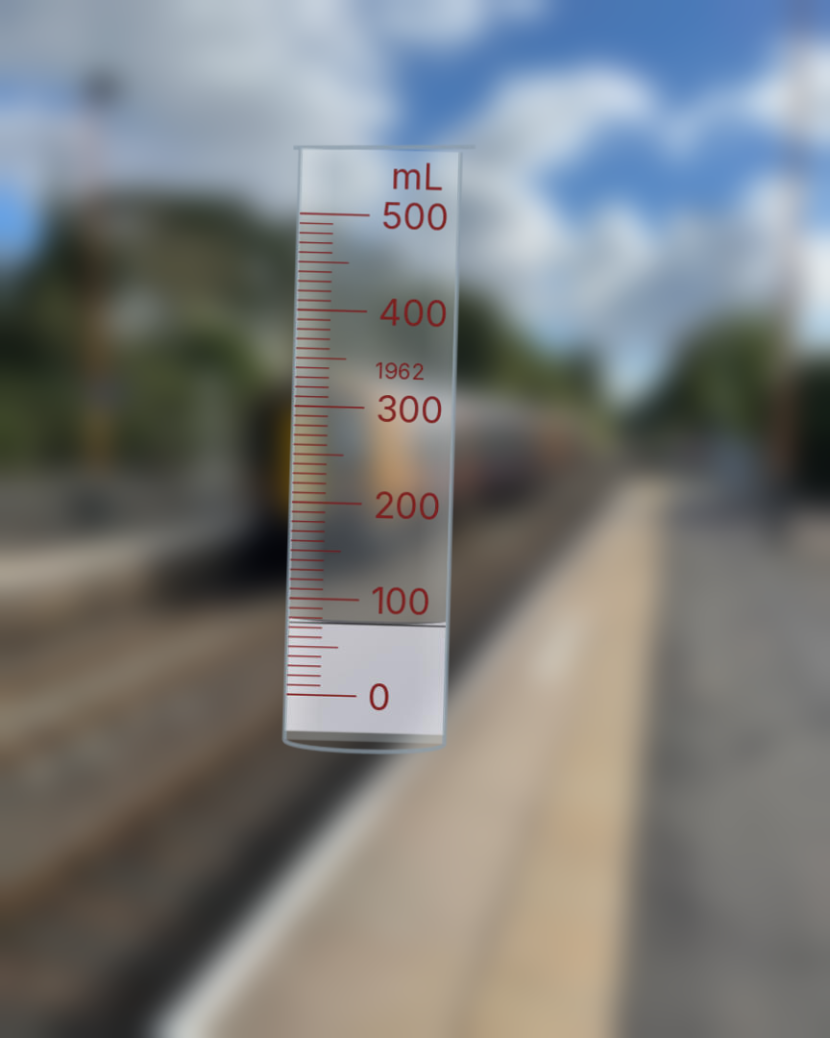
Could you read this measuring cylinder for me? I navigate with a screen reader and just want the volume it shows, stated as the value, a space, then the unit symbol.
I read 75 mL
